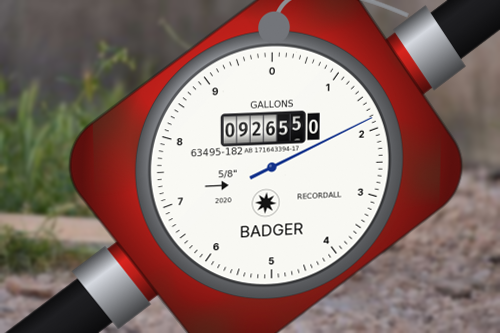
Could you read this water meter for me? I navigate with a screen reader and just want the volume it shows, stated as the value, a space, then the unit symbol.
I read 926551.8 gal
